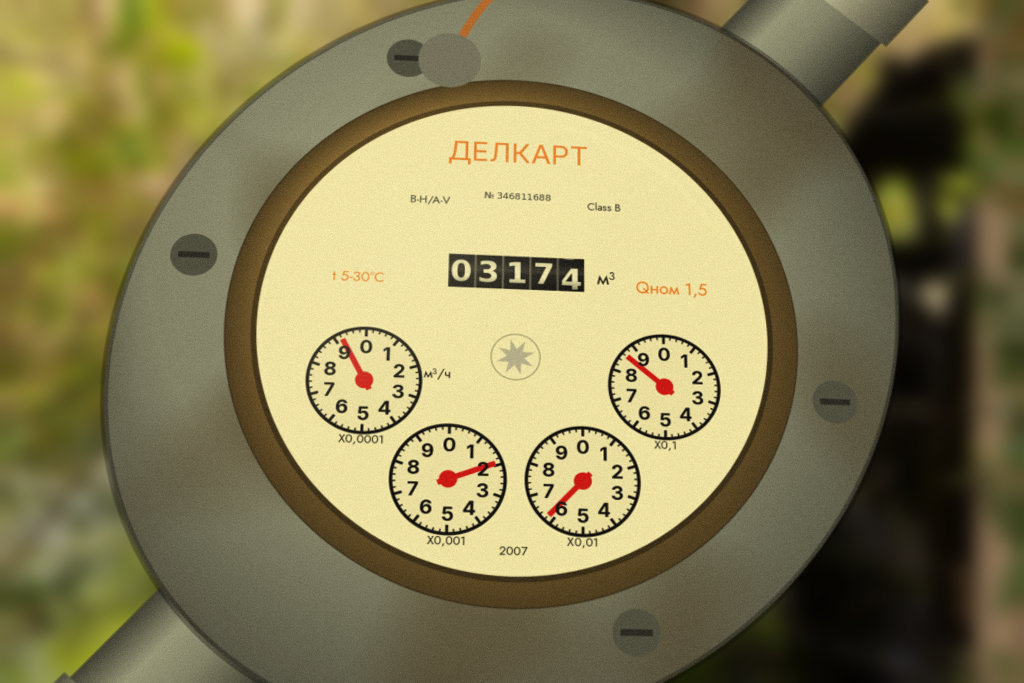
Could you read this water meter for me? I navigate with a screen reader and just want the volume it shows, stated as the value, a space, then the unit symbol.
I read 3173.8619 m³
